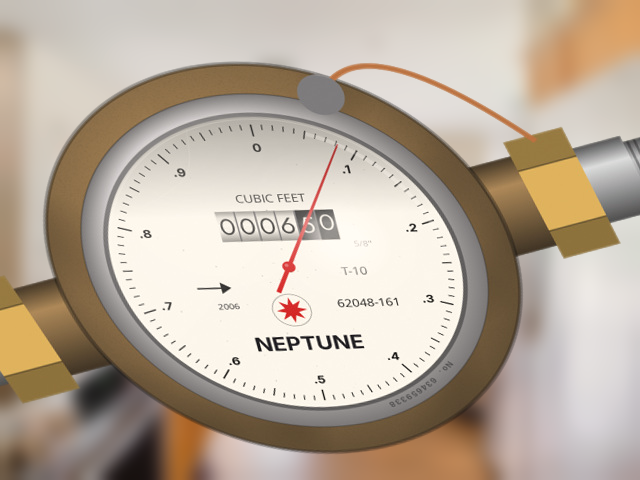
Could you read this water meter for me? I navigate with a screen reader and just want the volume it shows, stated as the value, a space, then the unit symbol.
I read 650.08 ft³
